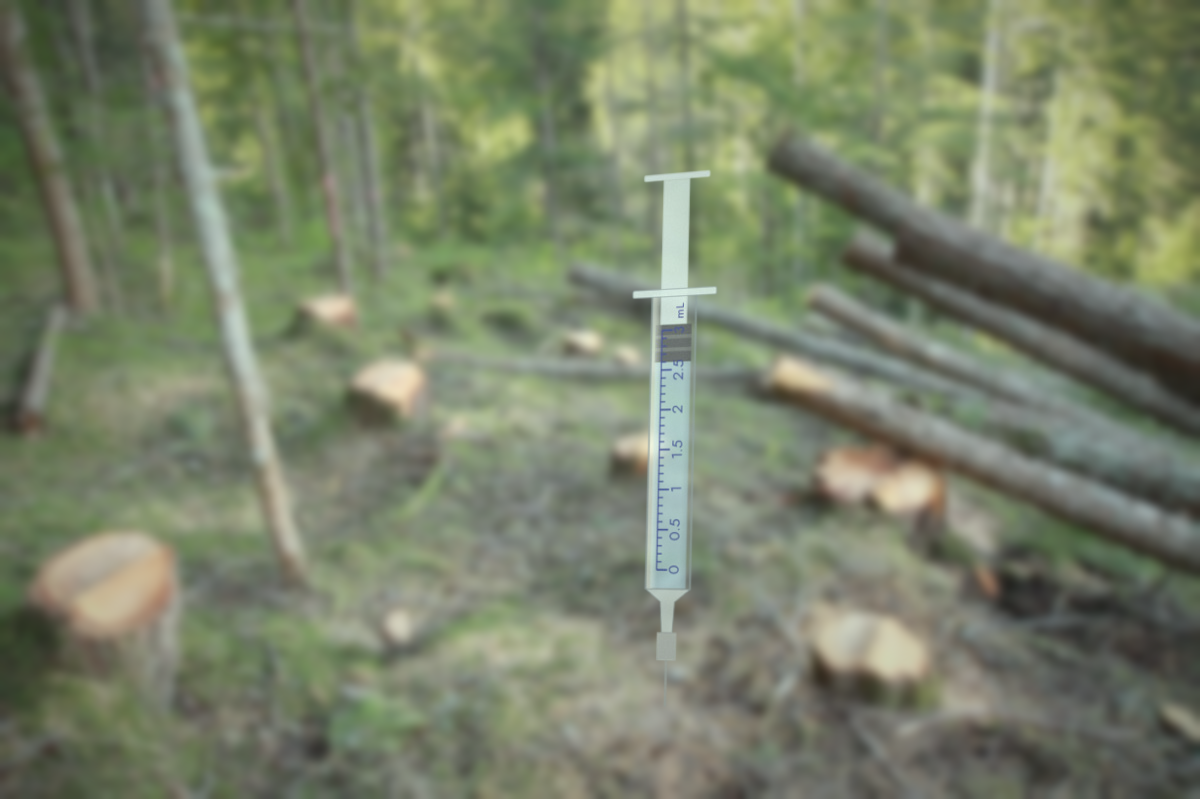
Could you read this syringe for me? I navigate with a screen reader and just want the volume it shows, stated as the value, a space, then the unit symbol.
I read 2.6 mL
